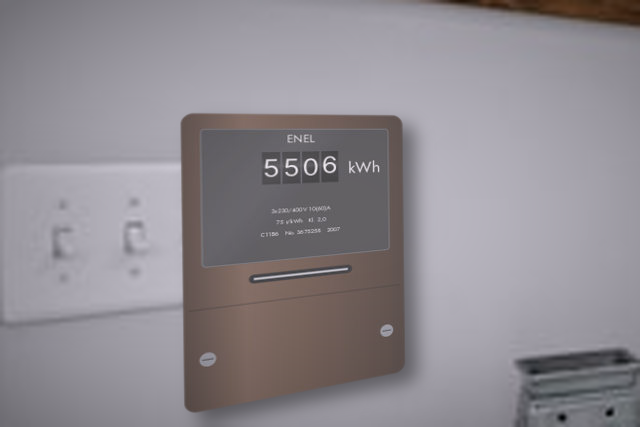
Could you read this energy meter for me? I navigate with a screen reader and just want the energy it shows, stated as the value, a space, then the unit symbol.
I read 5506 kWh
